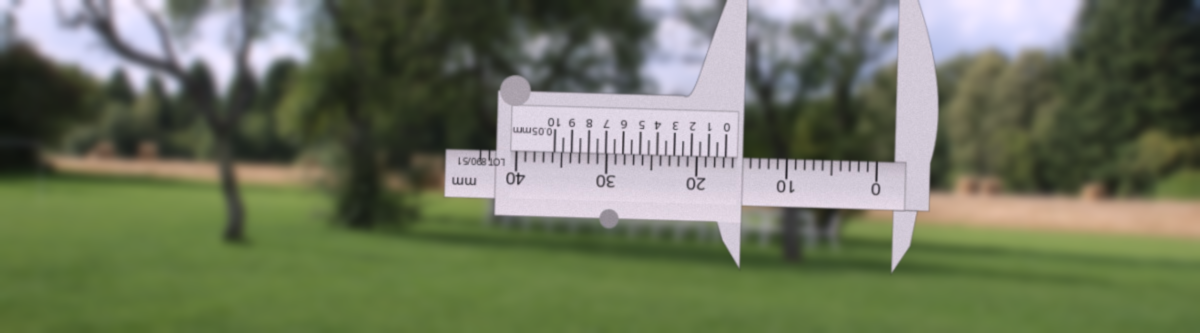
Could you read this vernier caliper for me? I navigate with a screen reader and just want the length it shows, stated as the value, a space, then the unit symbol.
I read 16.8 mm
